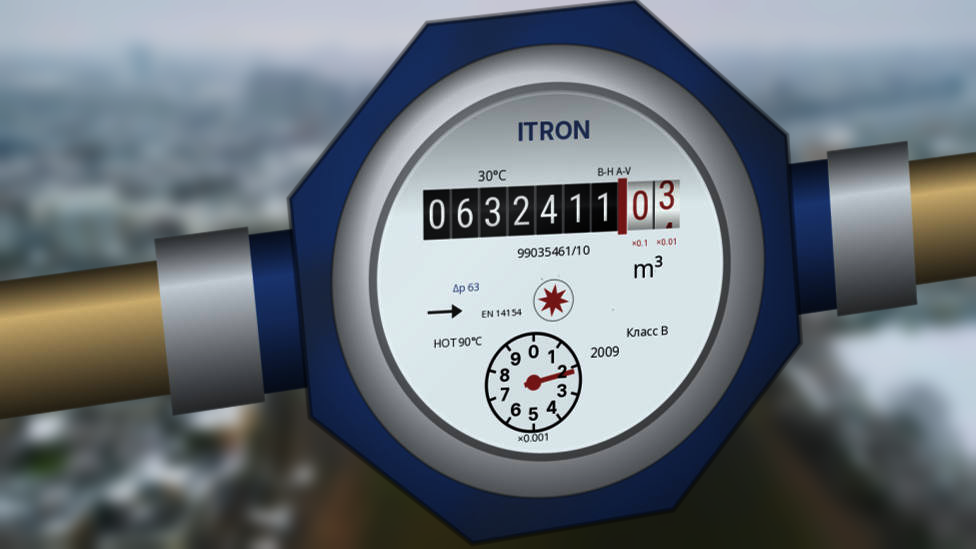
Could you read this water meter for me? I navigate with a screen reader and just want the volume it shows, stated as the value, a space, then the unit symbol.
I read 632411.032 m³
